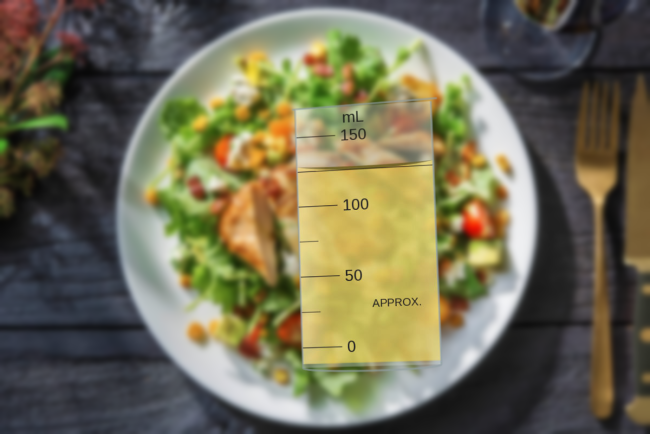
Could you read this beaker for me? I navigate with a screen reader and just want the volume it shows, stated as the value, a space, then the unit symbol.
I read 125 mL
